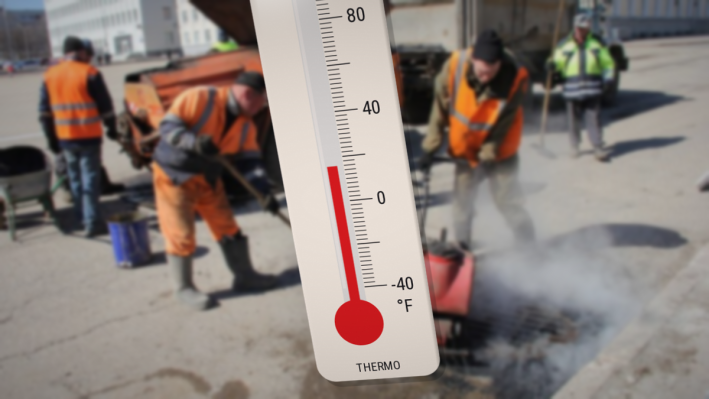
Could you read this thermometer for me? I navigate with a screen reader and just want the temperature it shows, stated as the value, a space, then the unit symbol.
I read 16 °F
